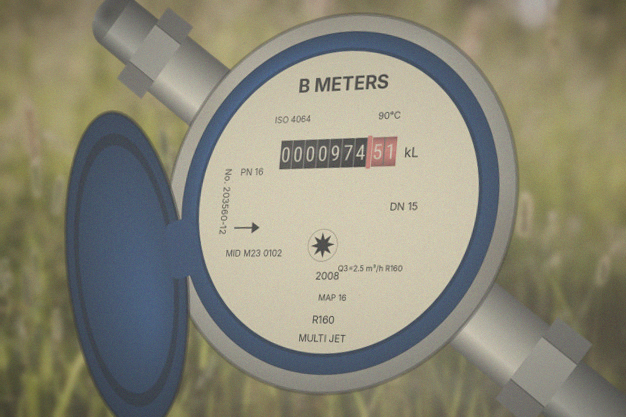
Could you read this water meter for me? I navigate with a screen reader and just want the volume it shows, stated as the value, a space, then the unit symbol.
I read 974.51 kL
